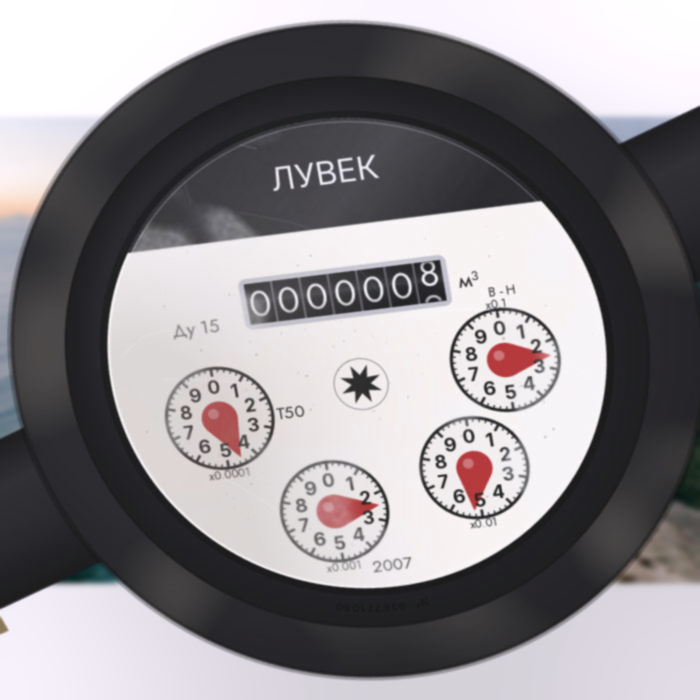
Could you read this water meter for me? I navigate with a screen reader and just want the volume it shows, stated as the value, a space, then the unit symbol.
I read 8.2524 m³
